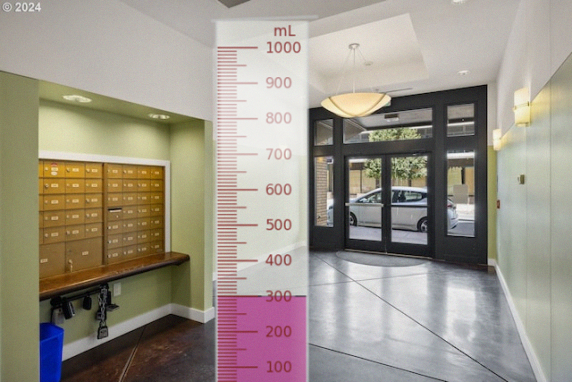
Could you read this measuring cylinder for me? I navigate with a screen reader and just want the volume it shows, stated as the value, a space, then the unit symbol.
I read 300 mL
